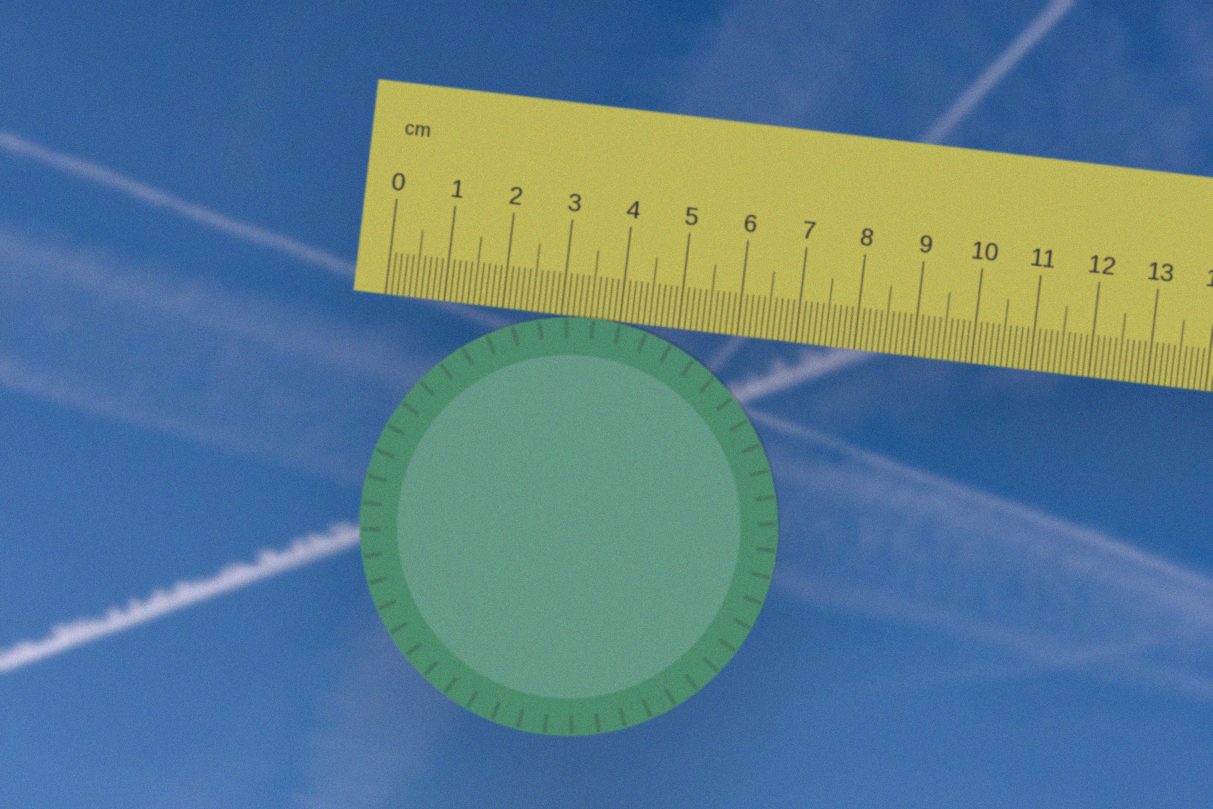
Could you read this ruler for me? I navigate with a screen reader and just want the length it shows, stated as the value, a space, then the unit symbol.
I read 7.1 cm
